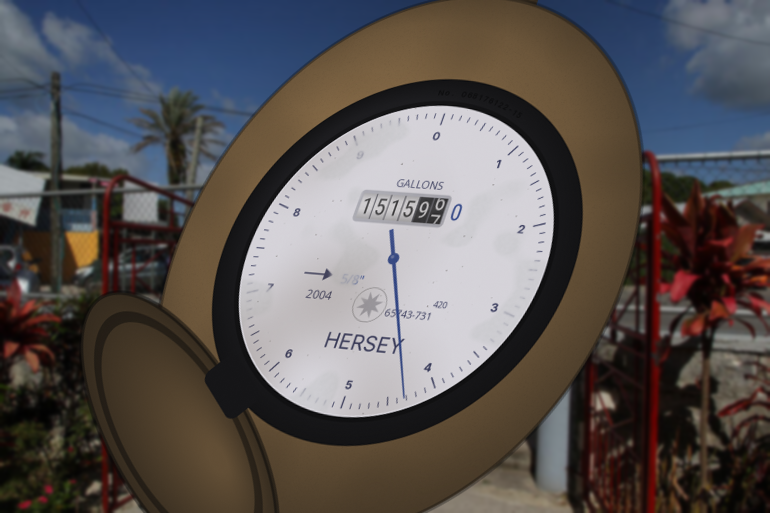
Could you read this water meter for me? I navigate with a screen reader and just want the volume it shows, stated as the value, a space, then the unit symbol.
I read 1515964.3 gal
